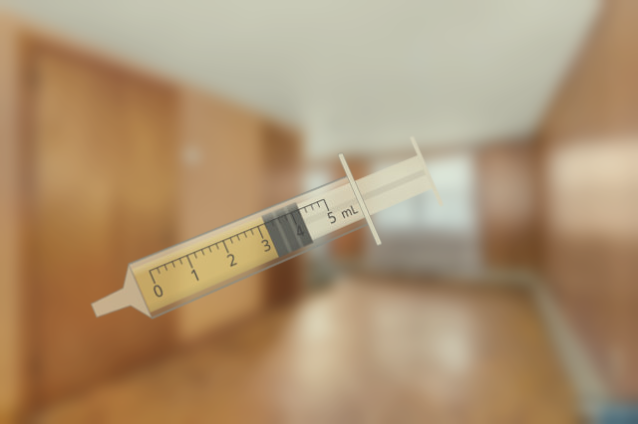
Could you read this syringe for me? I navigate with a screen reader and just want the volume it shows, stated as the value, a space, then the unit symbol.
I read 3.2 mL
